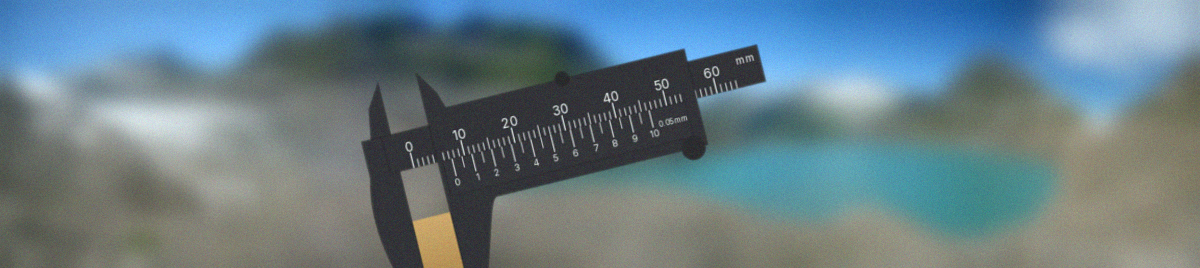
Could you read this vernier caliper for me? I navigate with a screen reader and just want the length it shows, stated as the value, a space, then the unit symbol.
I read 7.5 mm
